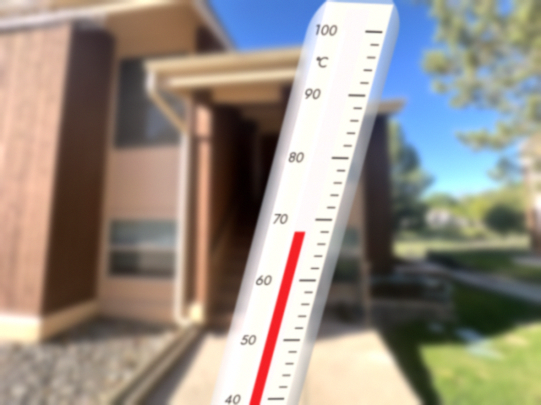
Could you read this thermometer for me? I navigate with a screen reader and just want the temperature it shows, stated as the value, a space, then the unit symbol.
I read 68 °C
